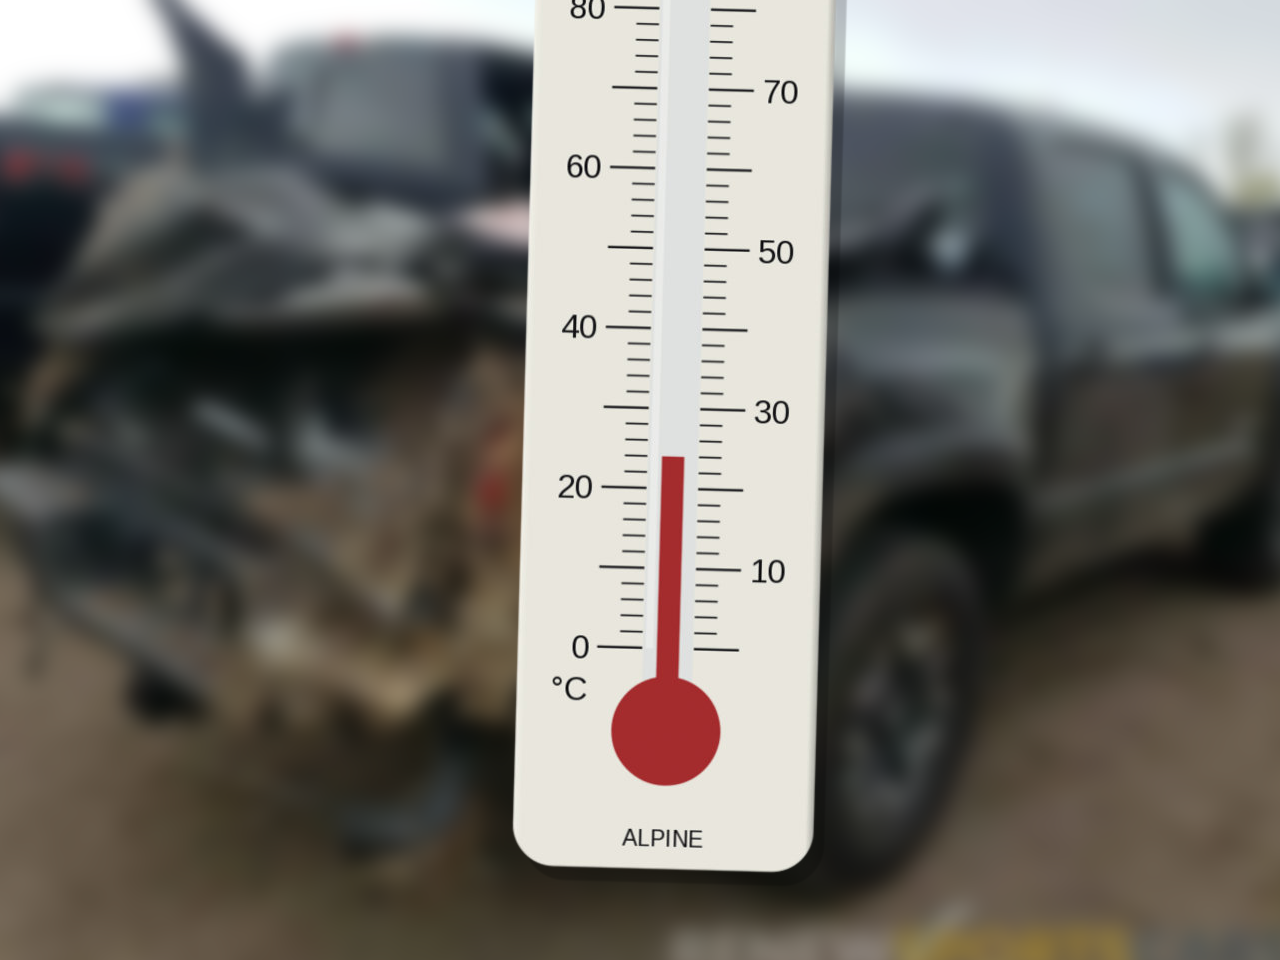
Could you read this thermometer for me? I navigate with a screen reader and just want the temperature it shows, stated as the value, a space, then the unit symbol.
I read 24 °C
